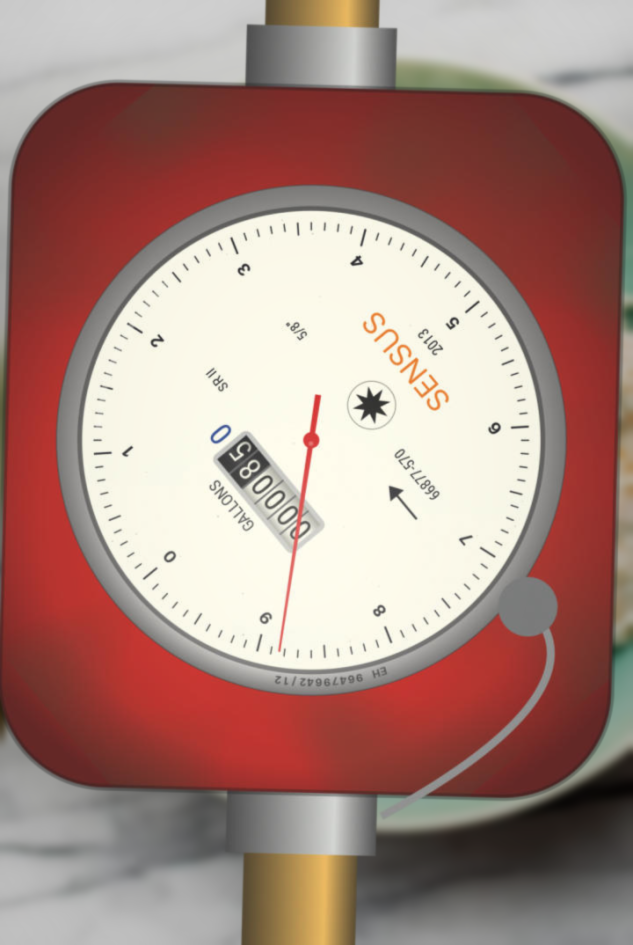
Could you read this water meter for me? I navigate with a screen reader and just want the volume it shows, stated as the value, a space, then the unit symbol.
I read 848.8 gal
